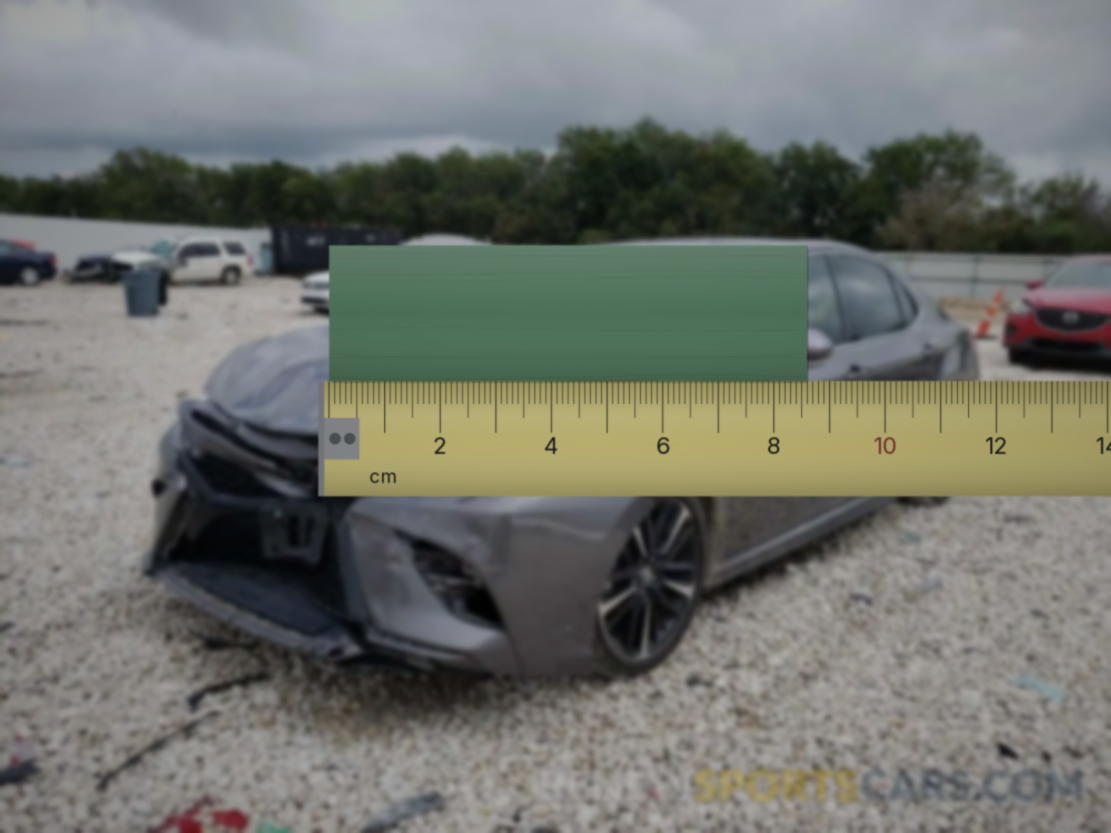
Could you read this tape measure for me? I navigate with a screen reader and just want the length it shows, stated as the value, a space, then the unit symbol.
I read 8.6 cm
